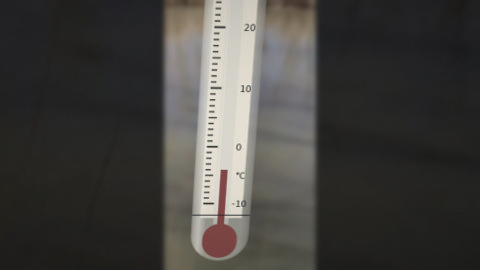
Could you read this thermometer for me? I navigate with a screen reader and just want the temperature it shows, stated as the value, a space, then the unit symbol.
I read -4 °C
